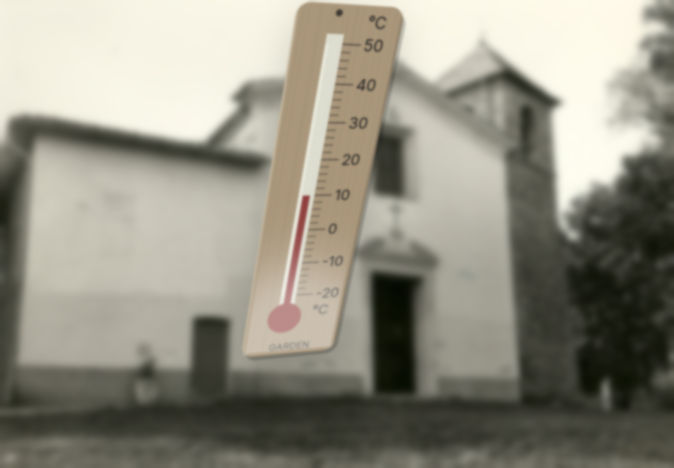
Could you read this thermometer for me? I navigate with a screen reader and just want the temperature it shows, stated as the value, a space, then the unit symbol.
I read 10 °C
